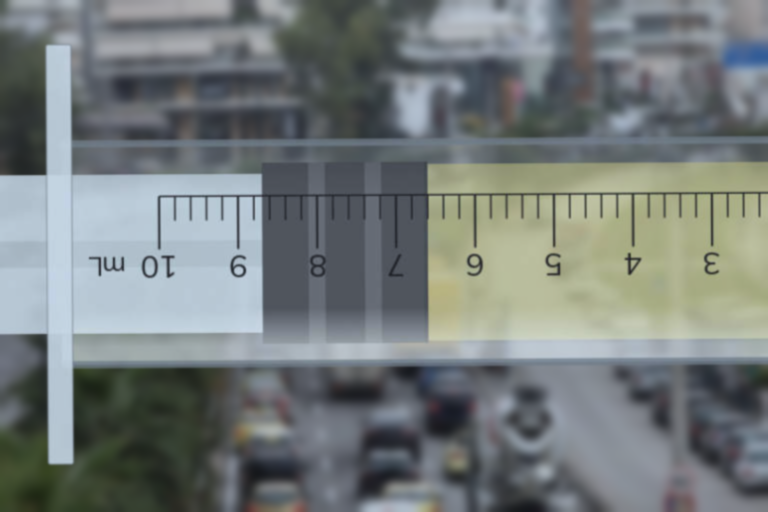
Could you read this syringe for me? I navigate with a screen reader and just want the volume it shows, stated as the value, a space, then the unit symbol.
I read 6.6 mL
